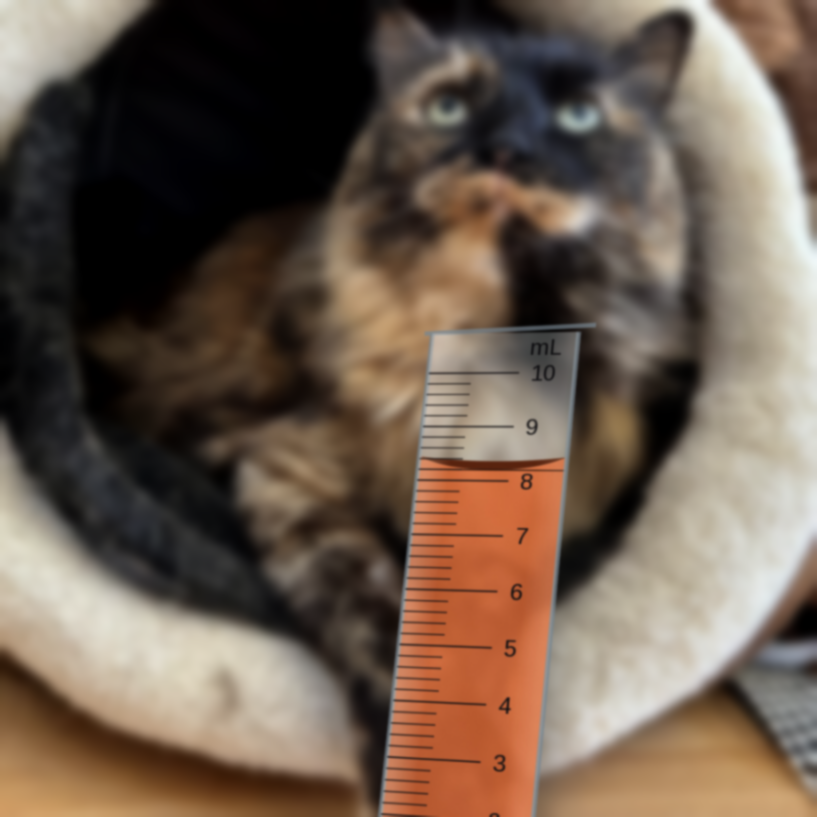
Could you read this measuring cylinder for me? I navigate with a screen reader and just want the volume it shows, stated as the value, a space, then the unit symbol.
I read 8.2 mL
